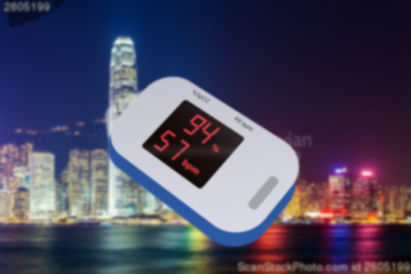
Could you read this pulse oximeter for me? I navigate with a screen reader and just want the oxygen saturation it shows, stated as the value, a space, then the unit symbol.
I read 94 %
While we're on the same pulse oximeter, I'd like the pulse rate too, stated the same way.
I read 57 bpm
